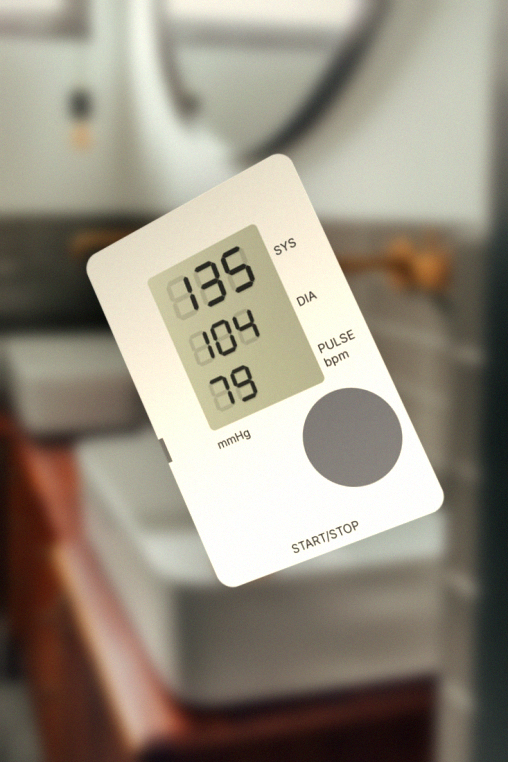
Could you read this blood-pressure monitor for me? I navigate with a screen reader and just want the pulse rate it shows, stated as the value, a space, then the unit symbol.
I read 79 bpm
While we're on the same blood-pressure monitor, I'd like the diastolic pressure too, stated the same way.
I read 104 mmHg
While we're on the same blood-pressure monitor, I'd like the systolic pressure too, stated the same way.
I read 135 mmHg
